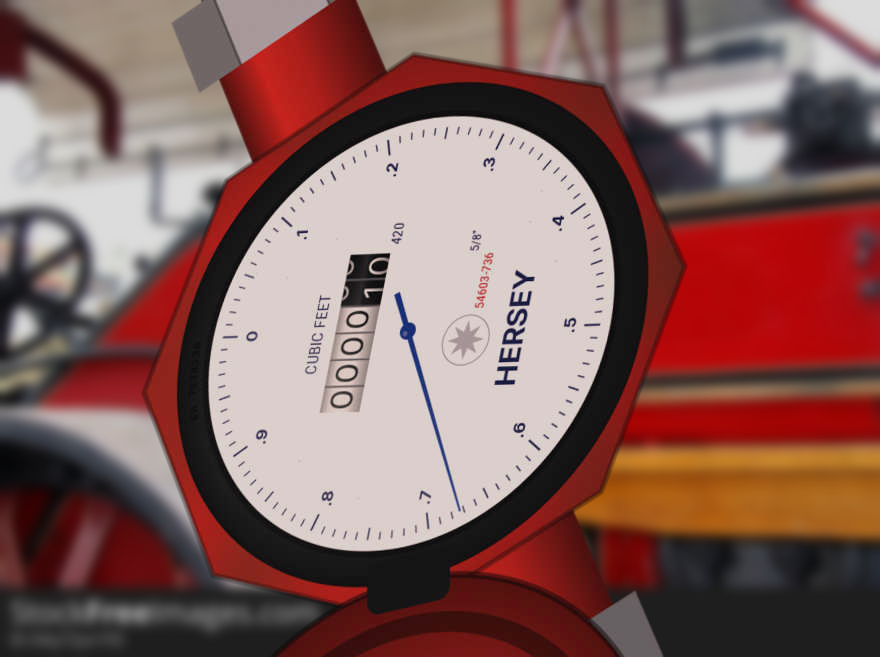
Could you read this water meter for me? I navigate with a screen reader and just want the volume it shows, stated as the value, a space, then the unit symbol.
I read 9.67 ft³
